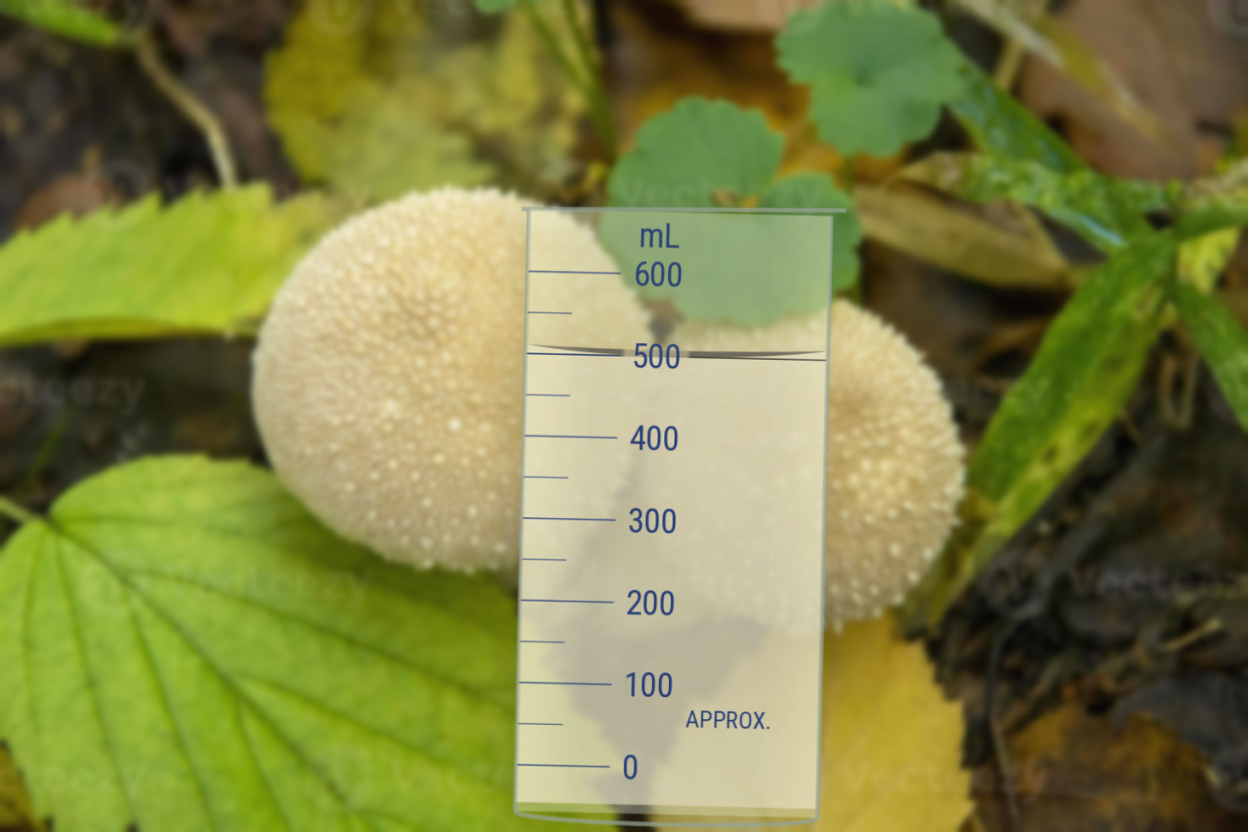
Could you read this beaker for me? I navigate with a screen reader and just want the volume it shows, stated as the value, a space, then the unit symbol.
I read 500 mL
